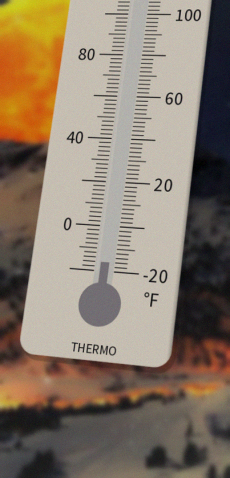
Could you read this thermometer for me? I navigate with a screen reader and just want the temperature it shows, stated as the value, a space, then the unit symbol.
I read -16 °F
